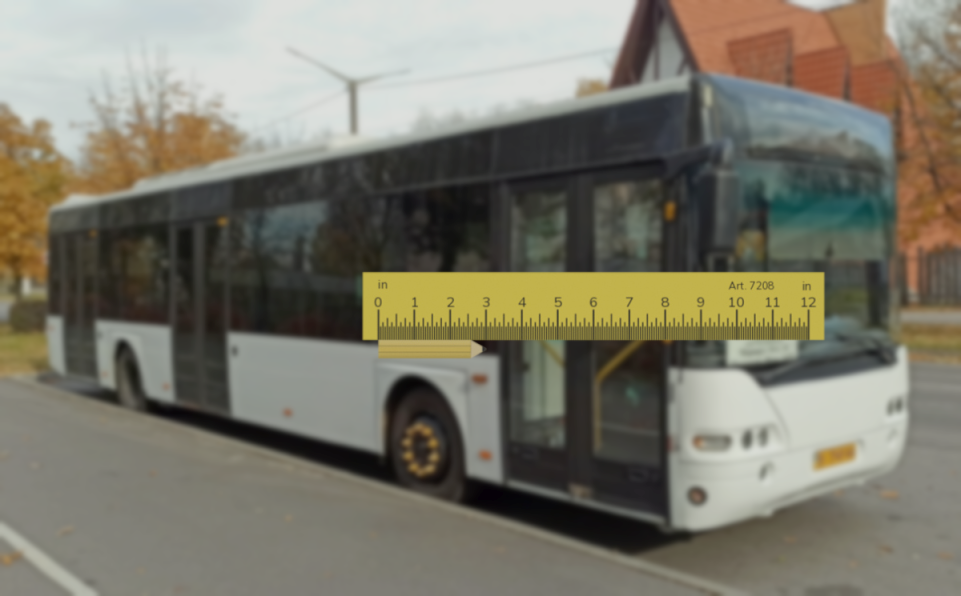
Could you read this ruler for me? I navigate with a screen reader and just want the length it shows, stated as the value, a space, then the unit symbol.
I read 3 in
